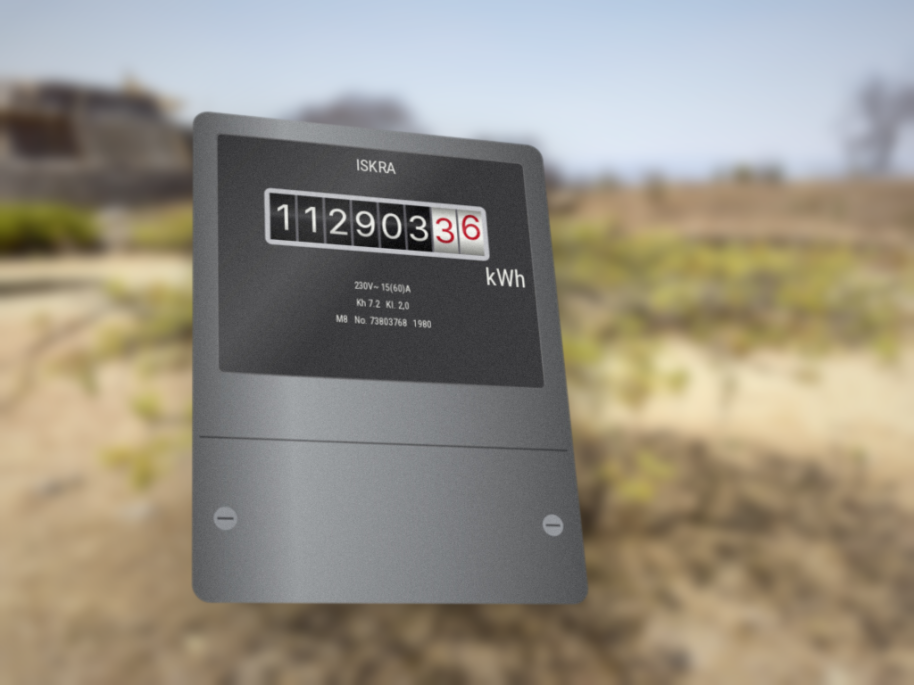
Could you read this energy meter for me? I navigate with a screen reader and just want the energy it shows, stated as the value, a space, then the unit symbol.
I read 112903.36 kWh
